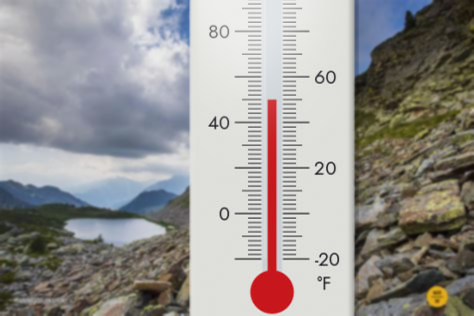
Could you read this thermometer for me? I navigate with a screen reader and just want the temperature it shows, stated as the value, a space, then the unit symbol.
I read 50 °F
